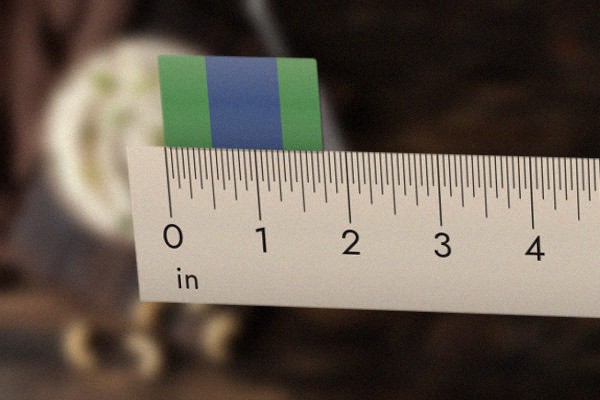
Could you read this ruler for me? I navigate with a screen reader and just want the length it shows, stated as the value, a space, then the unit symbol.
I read 1.75 in
